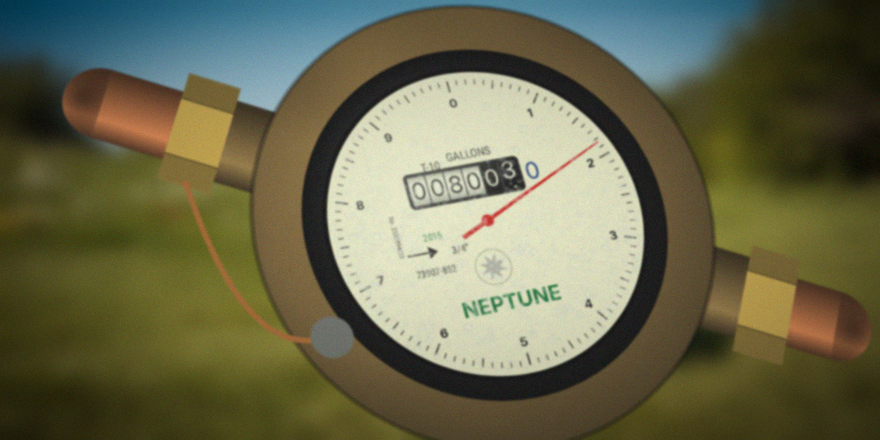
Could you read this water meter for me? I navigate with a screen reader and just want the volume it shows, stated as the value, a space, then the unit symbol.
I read 80031.8 gal
